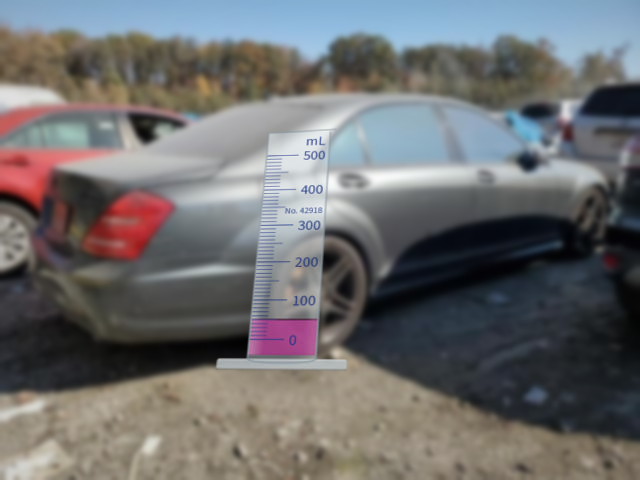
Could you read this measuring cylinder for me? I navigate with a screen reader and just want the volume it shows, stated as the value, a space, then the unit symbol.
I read 50 mL
